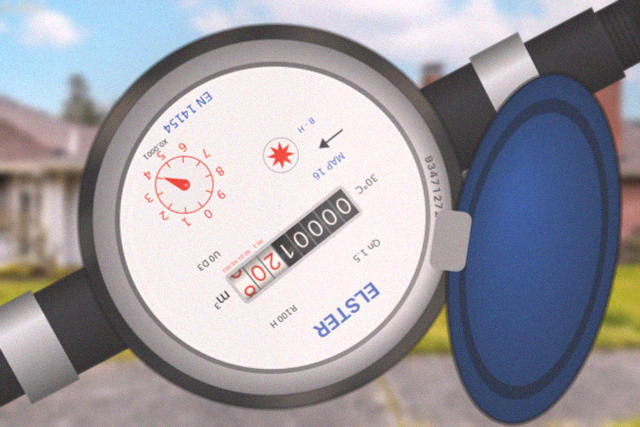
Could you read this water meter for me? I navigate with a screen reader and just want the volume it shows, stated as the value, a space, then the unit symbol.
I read 1.2084 m³
